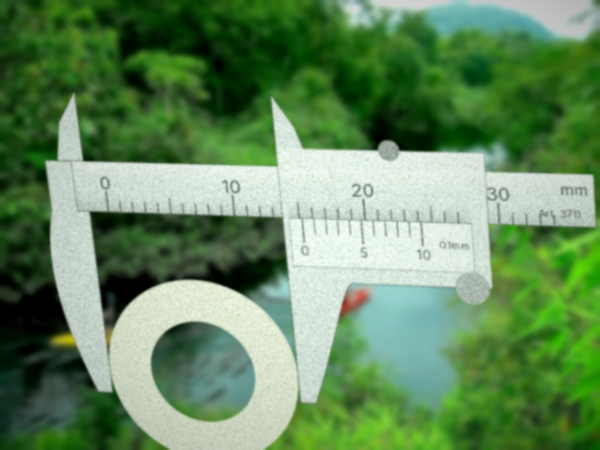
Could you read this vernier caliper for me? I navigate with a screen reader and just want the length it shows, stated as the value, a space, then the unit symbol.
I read 15.2 mm
